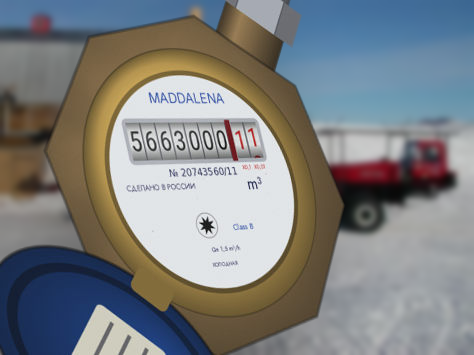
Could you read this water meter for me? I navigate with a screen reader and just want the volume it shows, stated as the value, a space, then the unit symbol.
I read 5663000.11 m³
